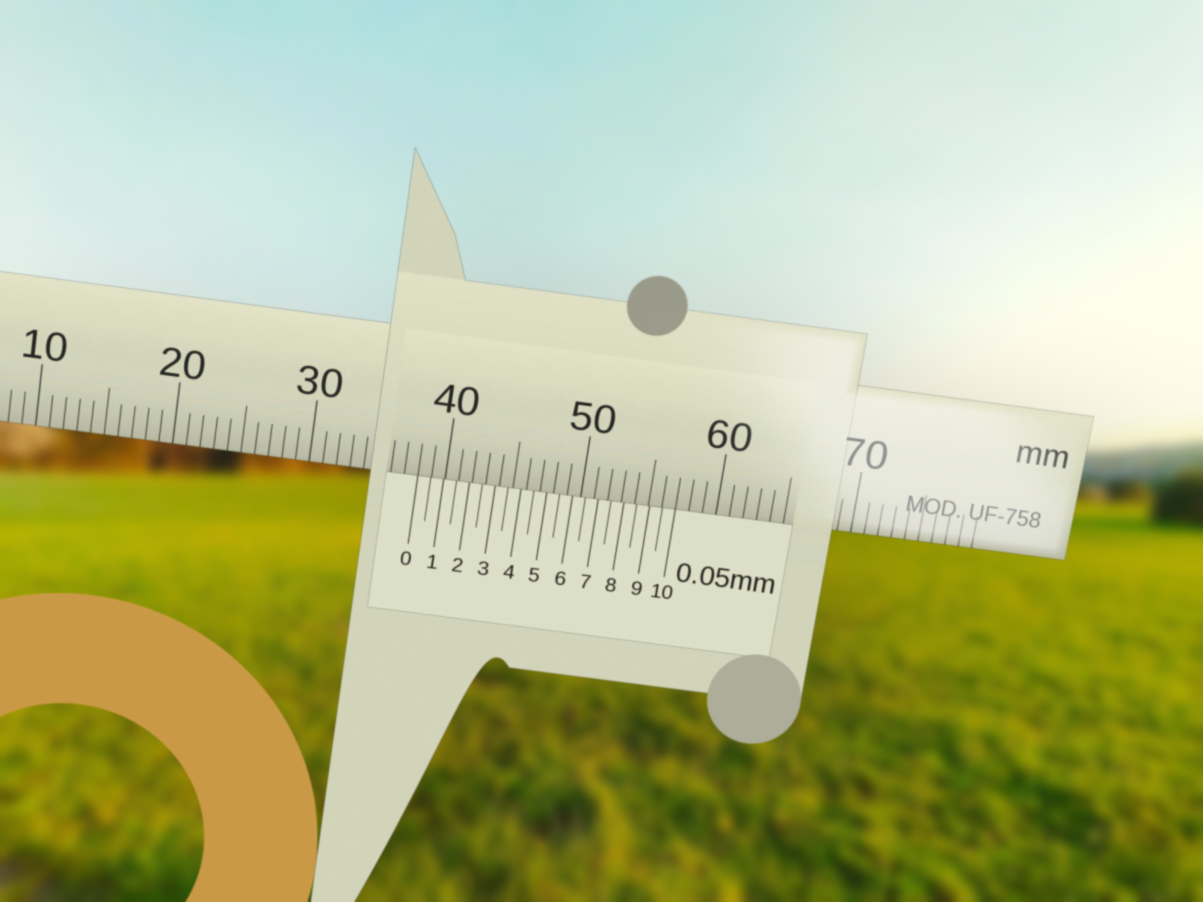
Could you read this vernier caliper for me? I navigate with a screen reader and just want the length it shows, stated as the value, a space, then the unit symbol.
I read 38.0 mm
